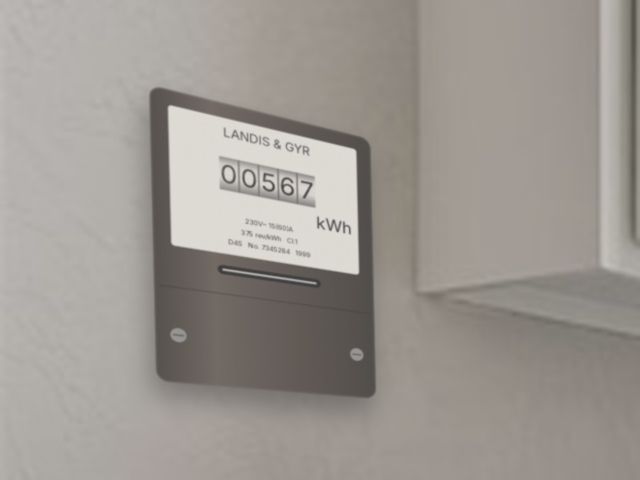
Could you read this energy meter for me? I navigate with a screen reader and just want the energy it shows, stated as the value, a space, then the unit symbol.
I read 567 kWh
